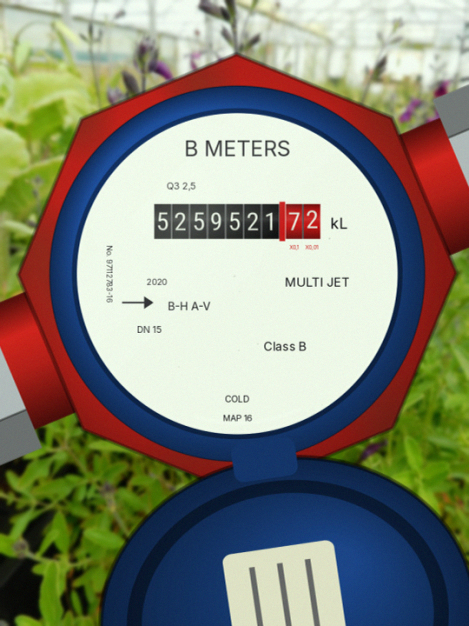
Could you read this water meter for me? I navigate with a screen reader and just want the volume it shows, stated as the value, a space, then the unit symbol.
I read 5259521.72 kL
